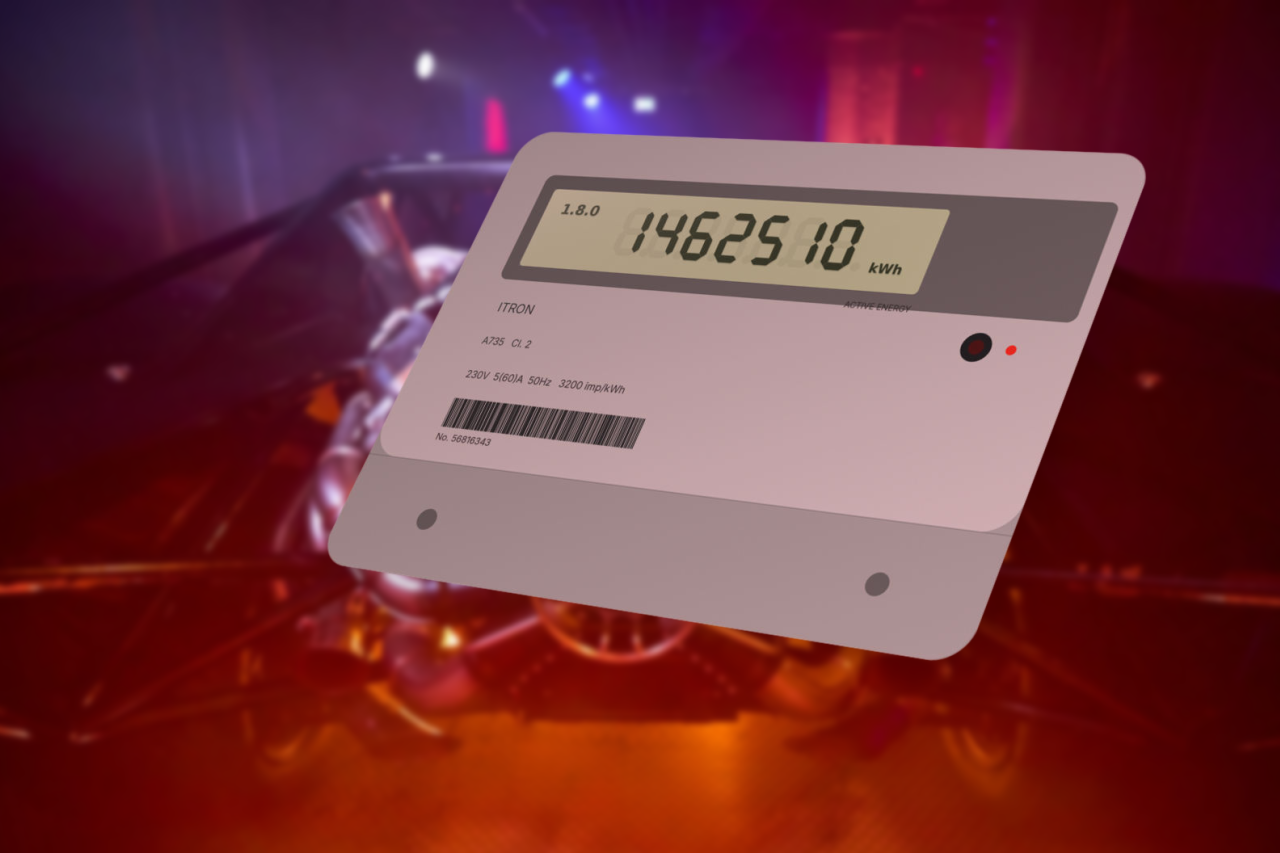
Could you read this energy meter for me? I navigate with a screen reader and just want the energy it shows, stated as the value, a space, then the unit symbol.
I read 1462510 kWh
